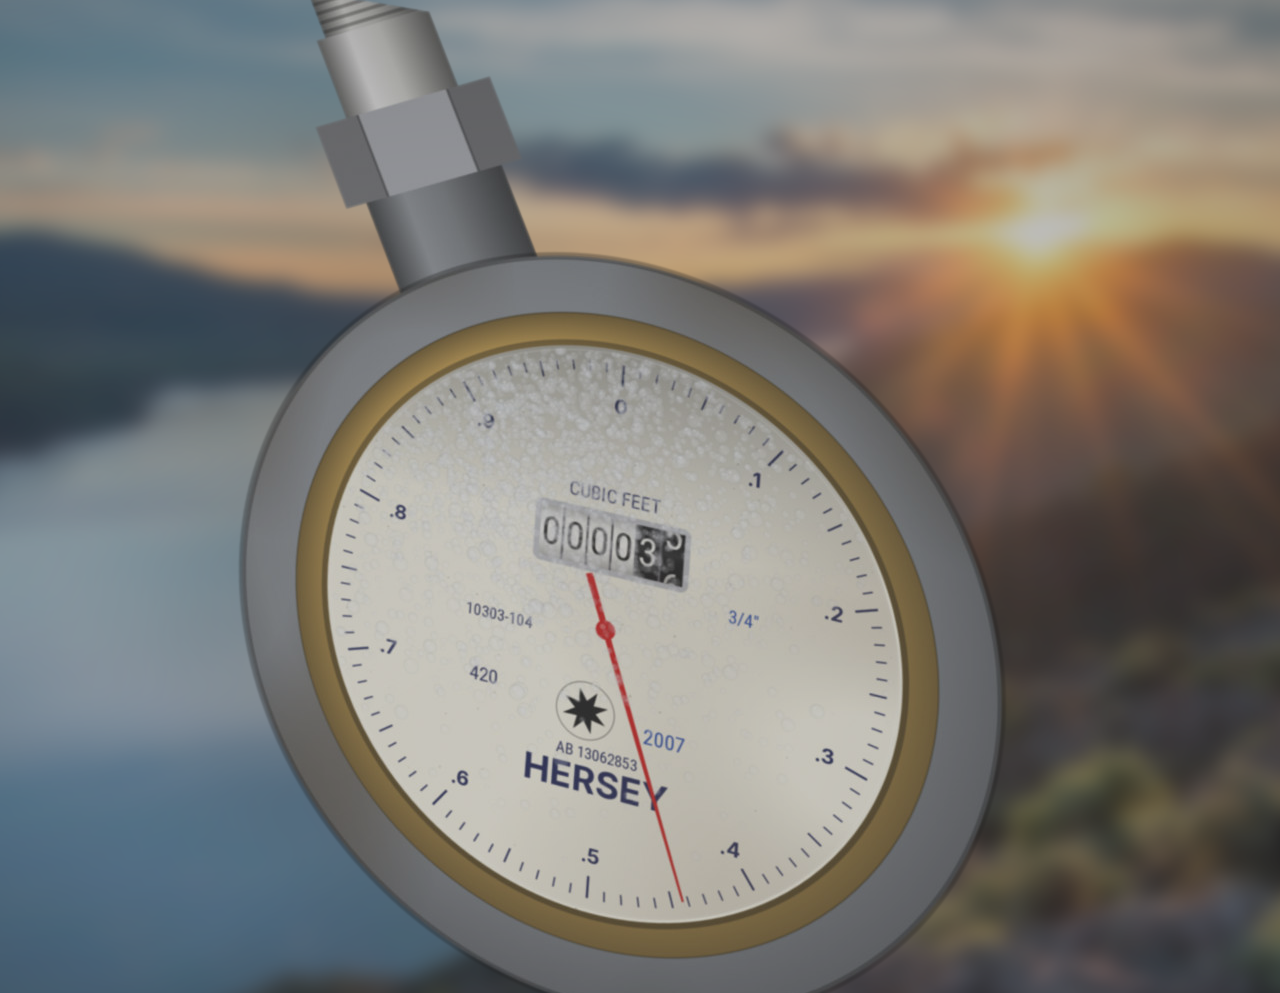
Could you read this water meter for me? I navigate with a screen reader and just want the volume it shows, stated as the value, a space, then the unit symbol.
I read 35.44 ft³
